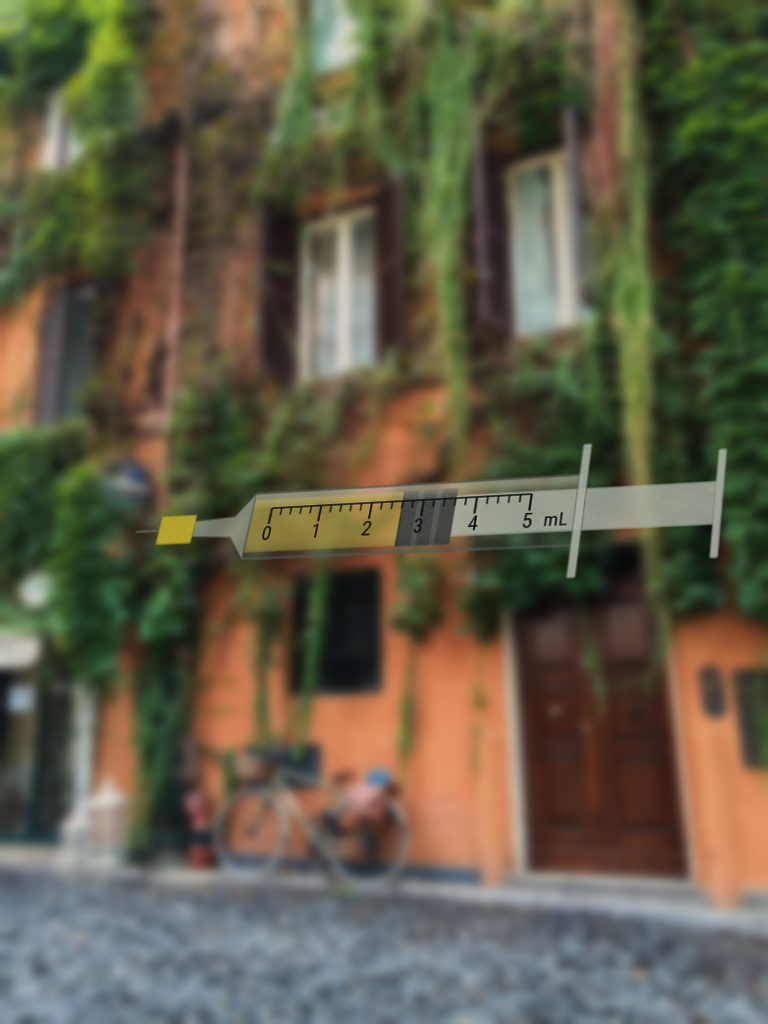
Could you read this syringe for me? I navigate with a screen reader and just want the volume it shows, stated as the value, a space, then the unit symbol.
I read 2.6 mL
